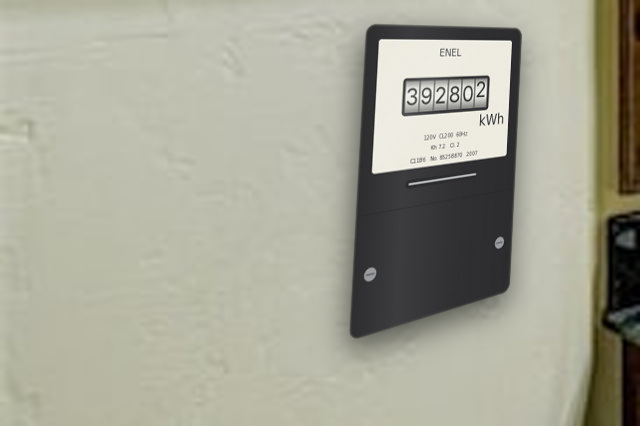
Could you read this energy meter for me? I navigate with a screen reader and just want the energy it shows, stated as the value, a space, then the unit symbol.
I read 392802 kWh
